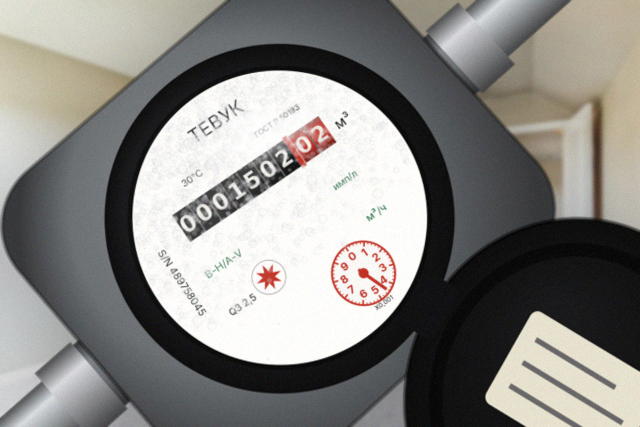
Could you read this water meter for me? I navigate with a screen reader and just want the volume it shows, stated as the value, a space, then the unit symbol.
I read 1502.024 m³
